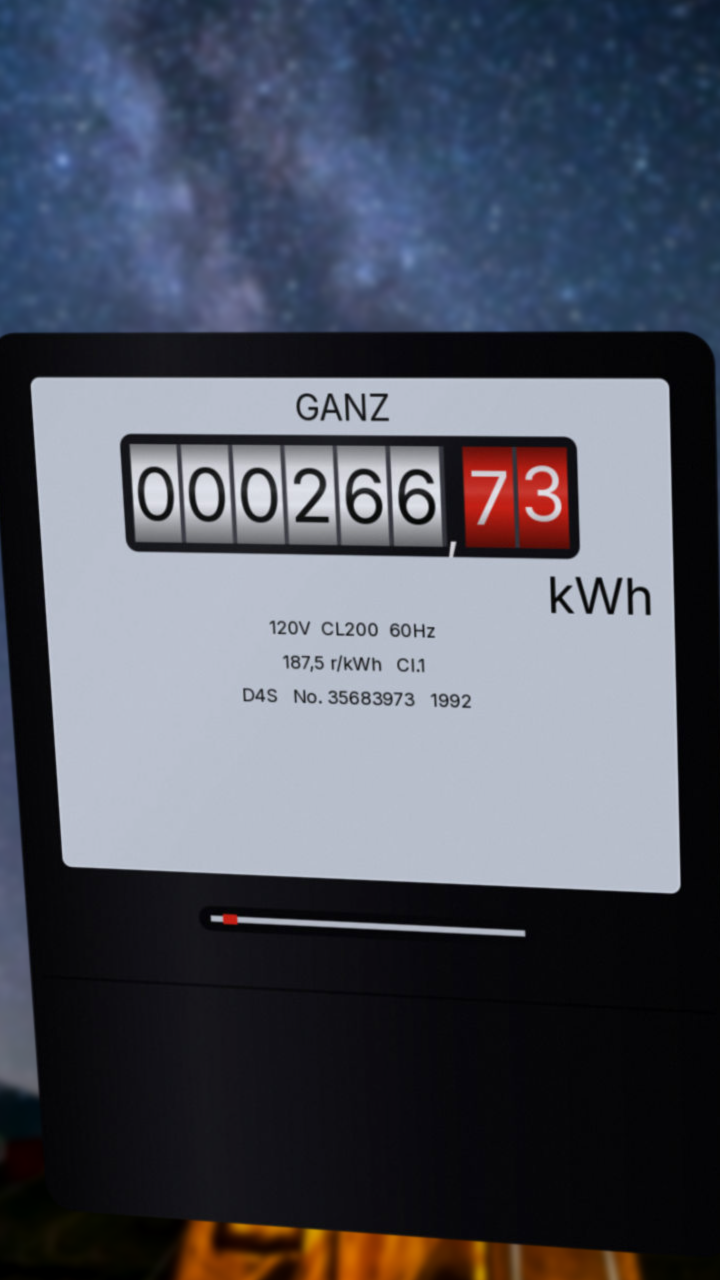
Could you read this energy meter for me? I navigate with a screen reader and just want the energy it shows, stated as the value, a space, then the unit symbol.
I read 266.73 kWh
